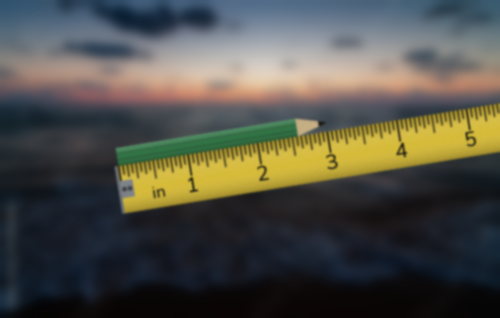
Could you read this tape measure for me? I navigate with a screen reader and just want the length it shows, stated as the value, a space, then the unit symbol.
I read 3 in
